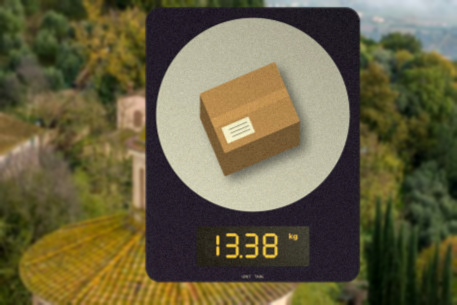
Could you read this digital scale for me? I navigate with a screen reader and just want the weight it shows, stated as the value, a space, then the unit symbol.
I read 13.38 kg
